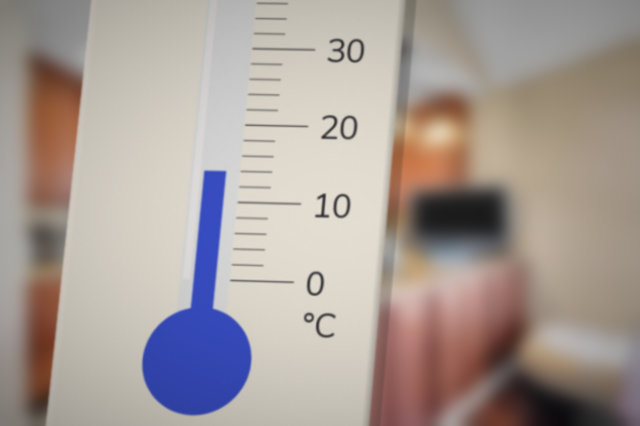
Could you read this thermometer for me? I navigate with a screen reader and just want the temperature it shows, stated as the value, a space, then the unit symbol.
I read 14 °C
